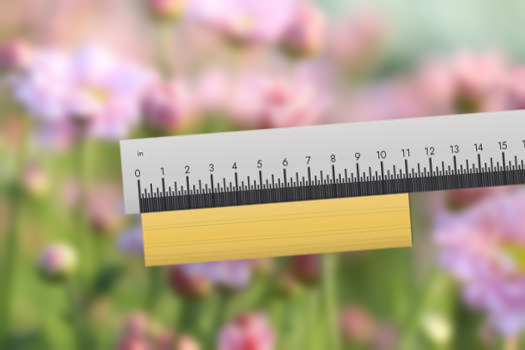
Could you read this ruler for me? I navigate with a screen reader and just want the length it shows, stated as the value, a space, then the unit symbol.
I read 11 in
